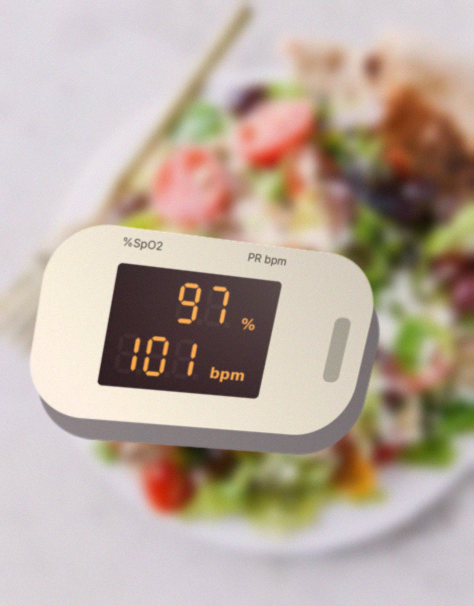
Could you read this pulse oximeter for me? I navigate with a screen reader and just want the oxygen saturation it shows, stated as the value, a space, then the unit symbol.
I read 97 %
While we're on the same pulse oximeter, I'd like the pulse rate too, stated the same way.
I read 101 bpm
